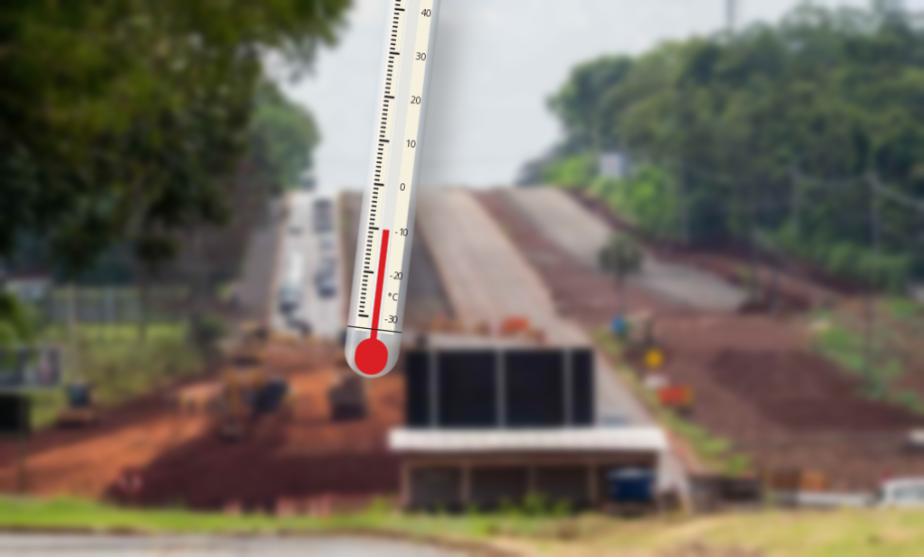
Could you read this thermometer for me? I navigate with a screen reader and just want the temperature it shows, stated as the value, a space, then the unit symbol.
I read -10 °C
